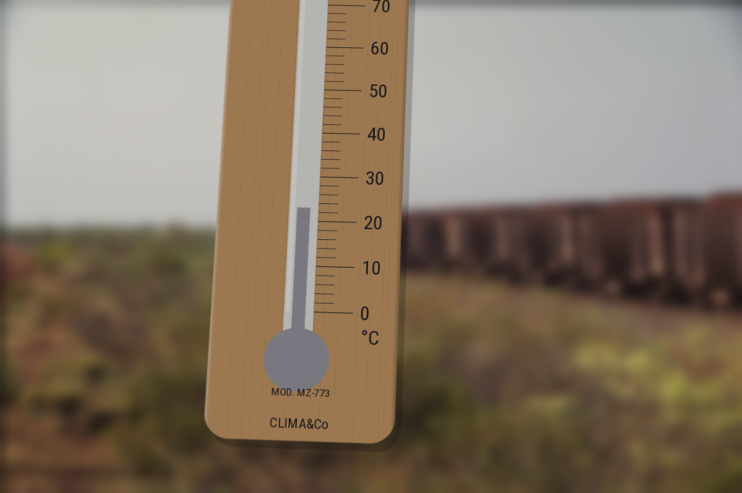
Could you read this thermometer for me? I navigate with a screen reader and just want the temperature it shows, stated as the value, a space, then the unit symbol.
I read 23 °C
